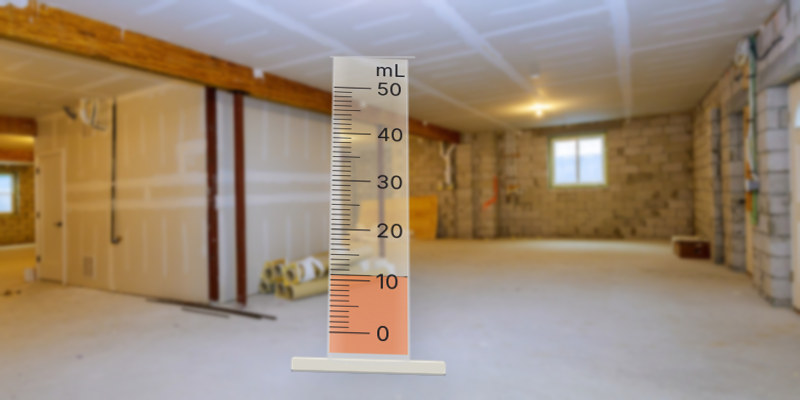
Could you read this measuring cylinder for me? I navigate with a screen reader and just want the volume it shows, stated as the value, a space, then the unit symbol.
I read 11 mL
